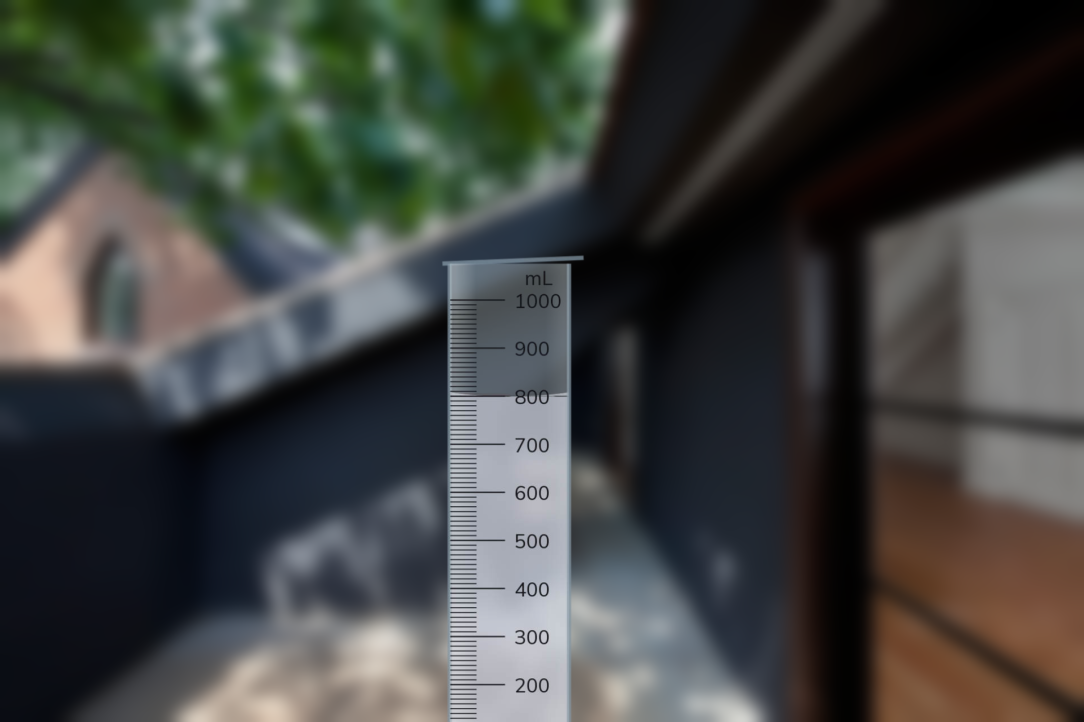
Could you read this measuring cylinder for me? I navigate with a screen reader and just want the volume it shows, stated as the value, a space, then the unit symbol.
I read 800 mL
